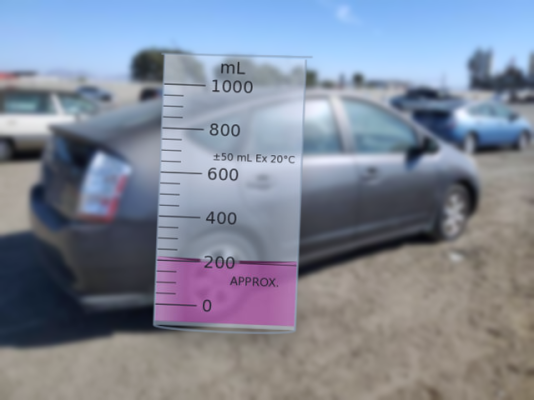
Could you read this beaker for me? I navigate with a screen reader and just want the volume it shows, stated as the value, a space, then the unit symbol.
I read 200 mL
